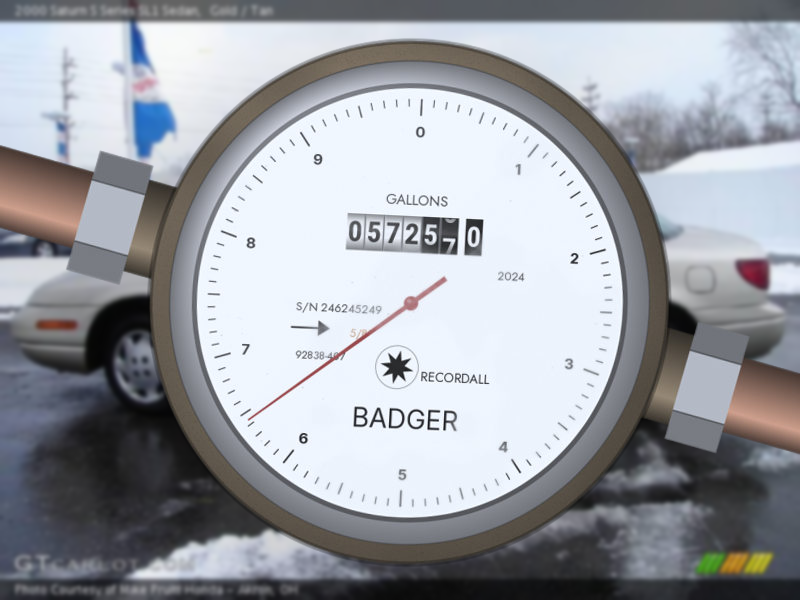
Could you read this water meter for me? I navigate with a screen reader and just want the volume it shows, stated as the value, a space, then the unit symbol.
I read 572566.4 gal
